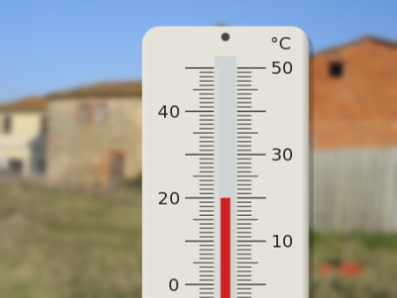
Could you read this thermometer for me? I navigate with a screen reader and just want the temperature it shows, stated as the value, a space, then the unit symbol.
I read 20 °C
